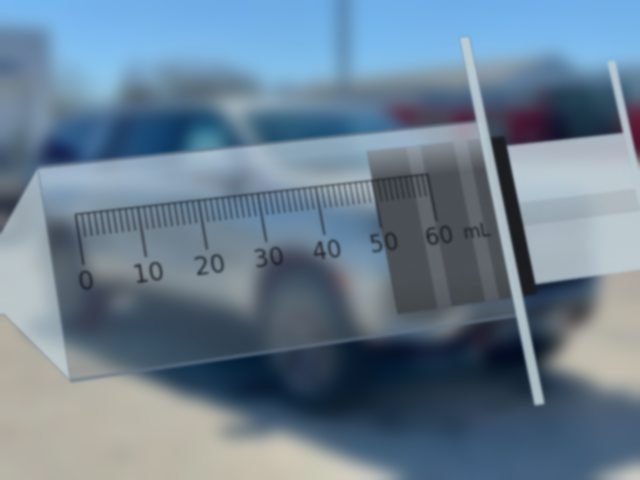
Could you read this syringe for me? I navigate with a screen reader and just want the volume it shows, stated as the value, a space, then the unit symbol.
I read 50 mL
